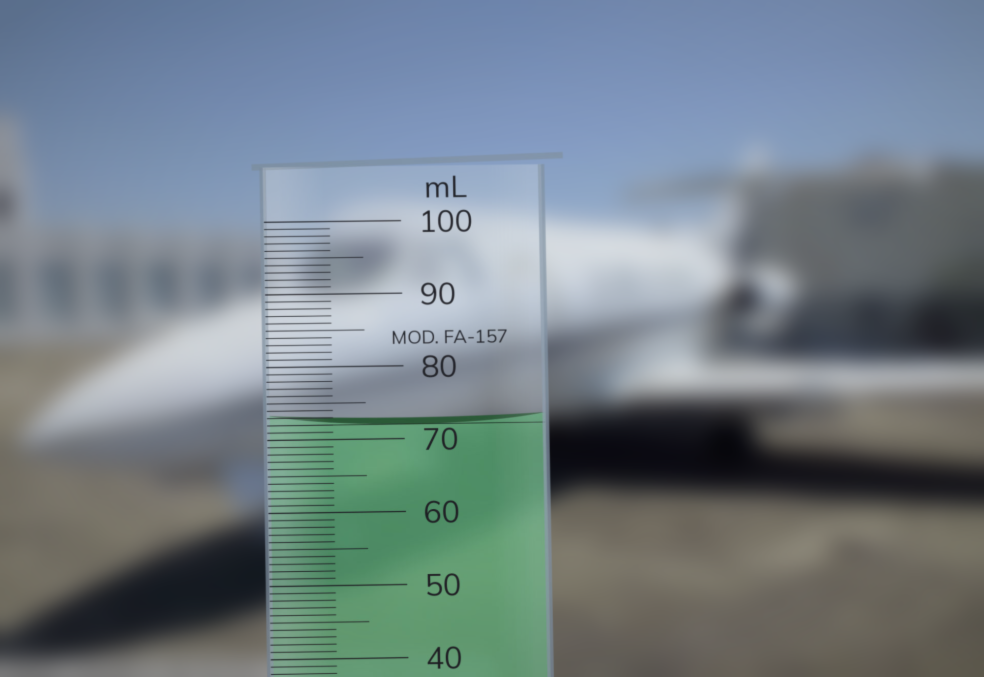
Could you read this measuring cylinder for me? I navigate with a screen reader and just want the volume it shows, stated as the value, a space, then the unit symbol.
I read 72 mL
